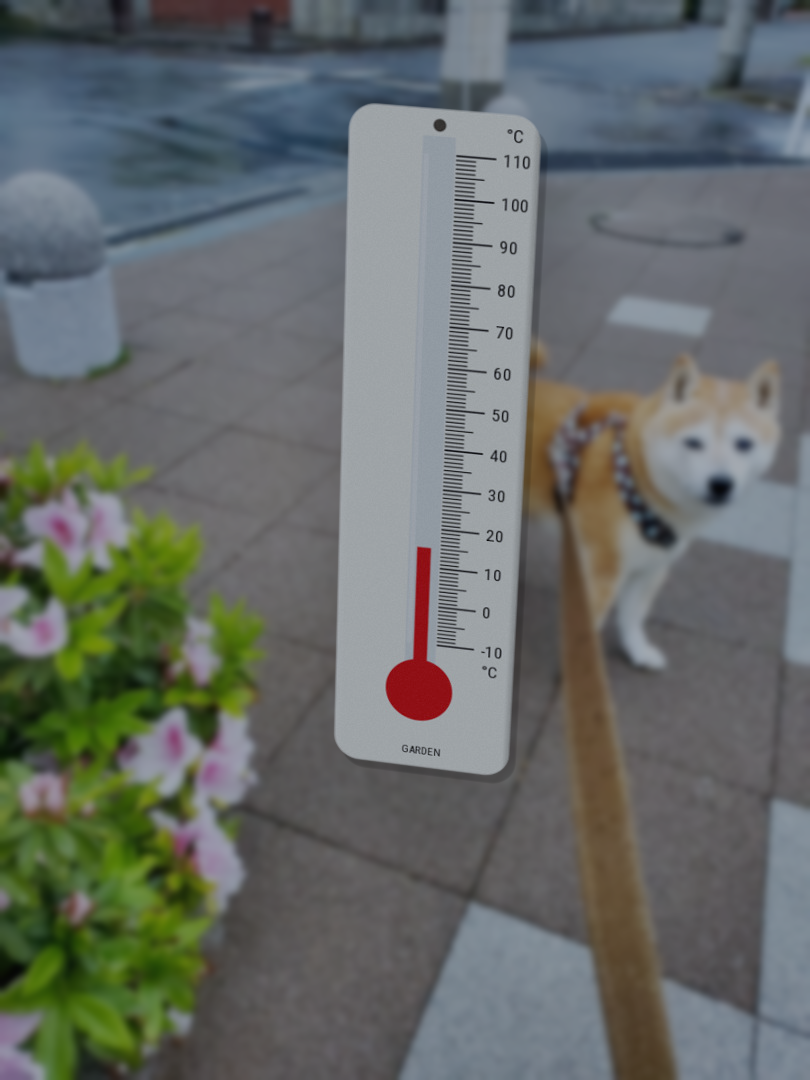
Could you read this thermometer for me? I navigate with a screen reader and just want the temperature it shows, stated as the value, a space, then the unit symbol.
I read 15 °C
